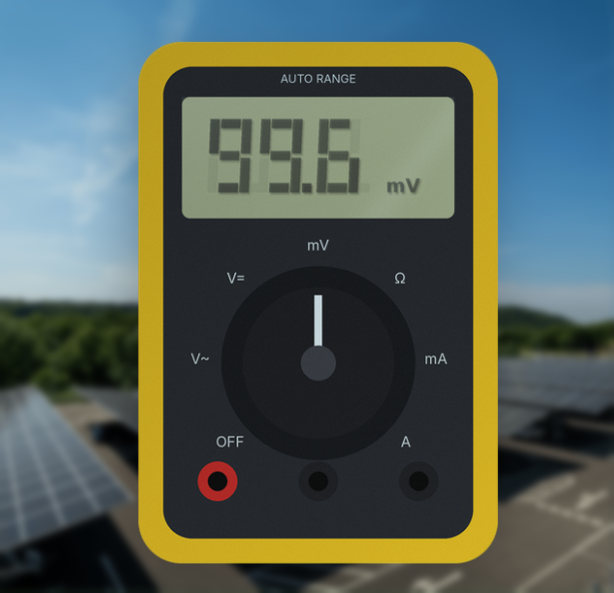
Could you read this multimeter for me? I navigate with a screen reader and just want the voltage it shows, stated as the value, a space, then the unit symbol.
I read 99.6 mV
